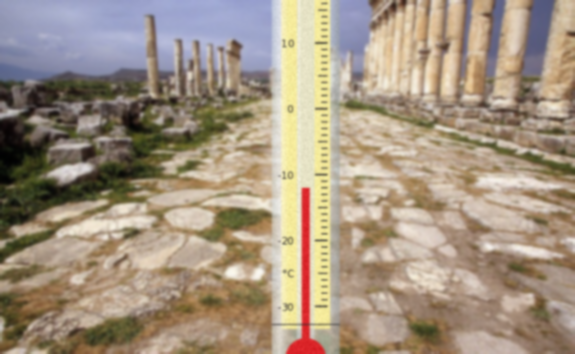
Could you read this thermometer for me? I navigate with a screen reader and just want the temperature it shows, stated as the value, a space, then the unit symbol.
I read -12 °C
